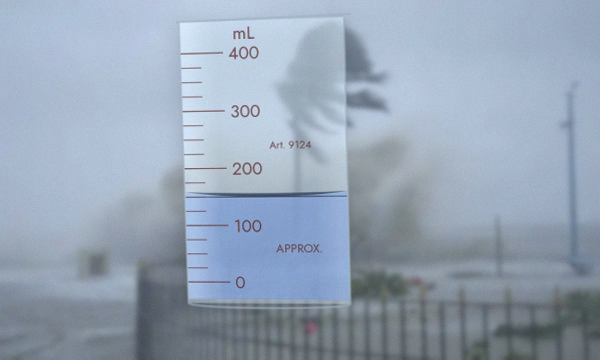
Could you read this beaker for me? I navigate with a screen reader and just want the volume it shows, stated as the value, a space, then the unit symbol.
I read 150 mL
